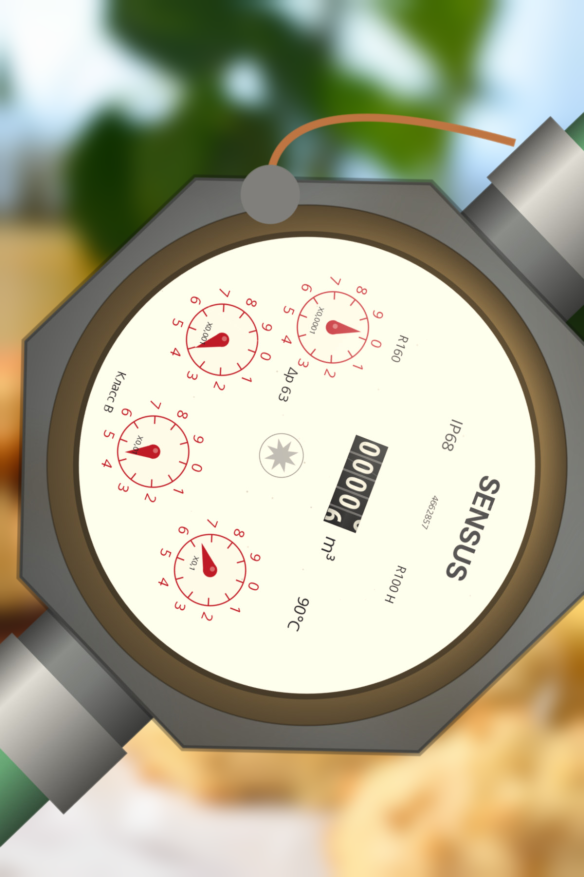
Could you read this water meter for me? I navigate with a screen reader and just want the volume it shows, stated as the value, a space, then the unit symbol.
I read 5.6439 m³
